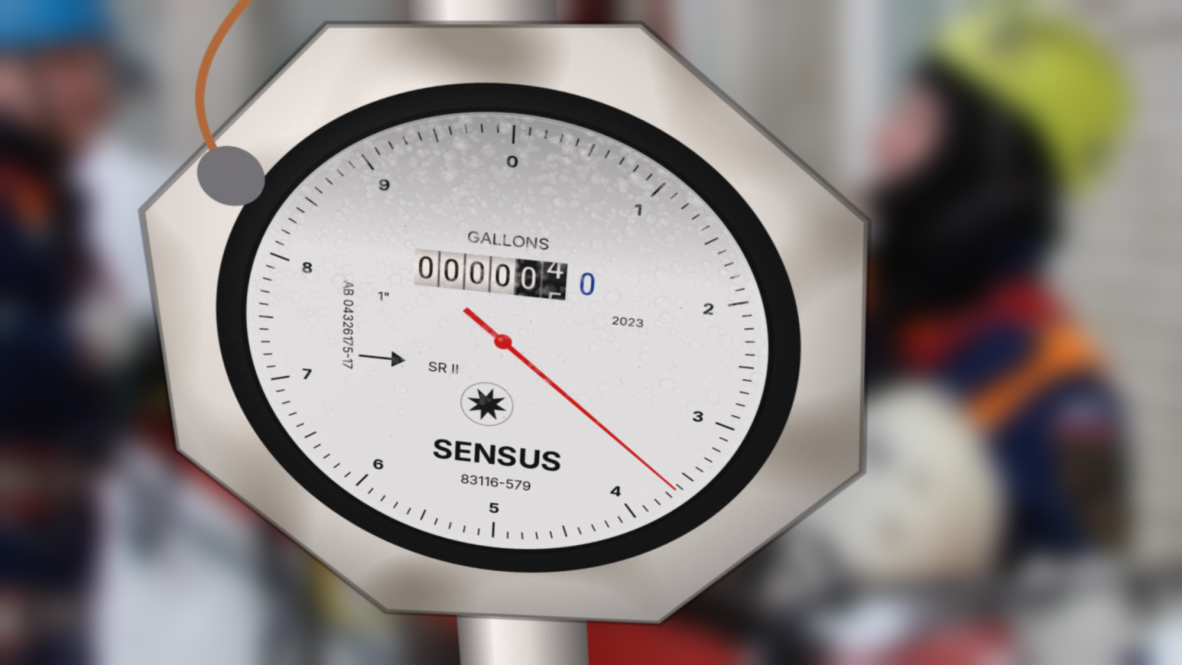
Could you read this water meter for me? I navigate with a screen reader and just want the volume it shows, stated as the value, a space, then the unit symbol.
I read 43.6 gal
